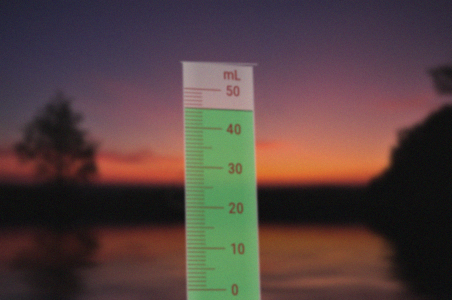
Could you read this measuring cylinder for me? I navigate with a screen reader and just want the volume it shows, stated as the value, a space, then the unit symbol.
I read 45 mL
